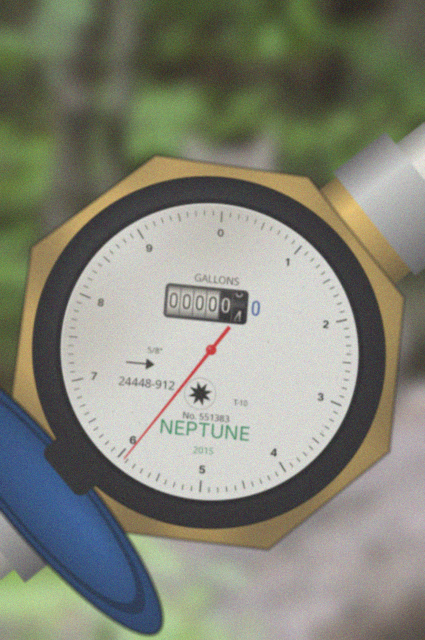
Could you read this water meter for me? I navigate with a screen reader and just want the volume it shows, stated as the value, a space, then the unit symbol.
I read 35.9 gal
